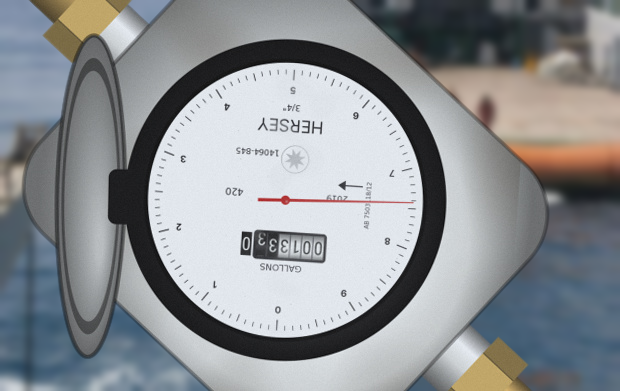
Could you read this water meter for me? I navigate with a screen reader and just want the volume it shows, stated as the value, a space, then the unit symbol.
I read 13327.4 gal
